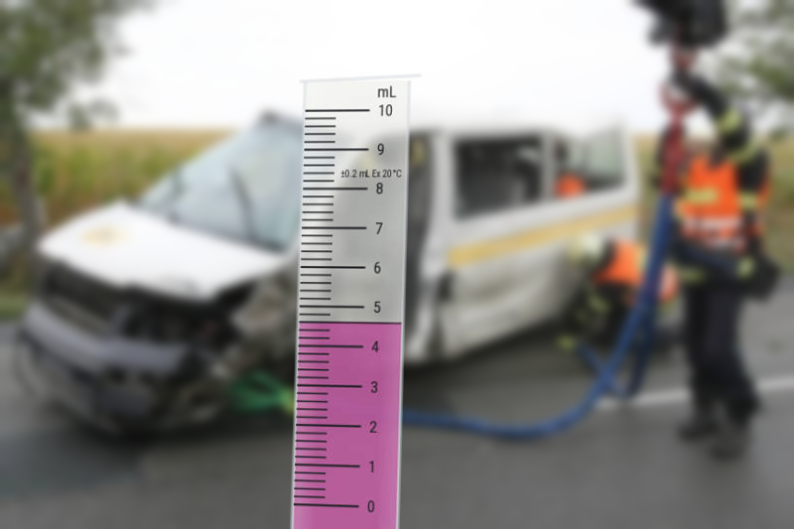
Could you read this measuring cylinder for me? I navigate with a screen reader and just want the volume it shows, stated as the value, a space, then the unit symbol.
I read 4.6 mL
